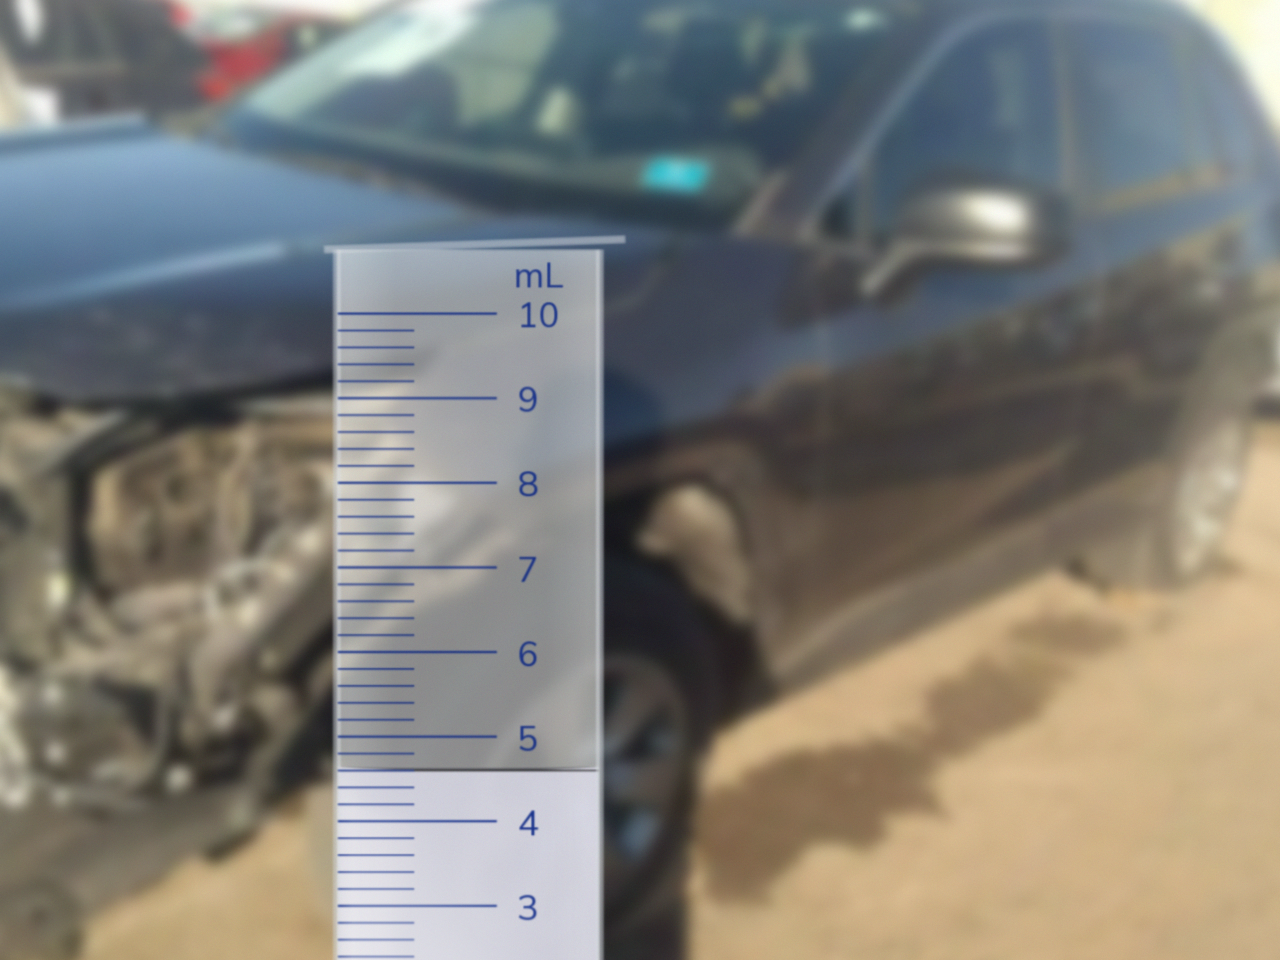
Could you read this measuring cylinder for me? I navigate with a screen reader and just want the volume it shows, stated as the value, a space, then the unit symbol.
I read 4.6 mL
